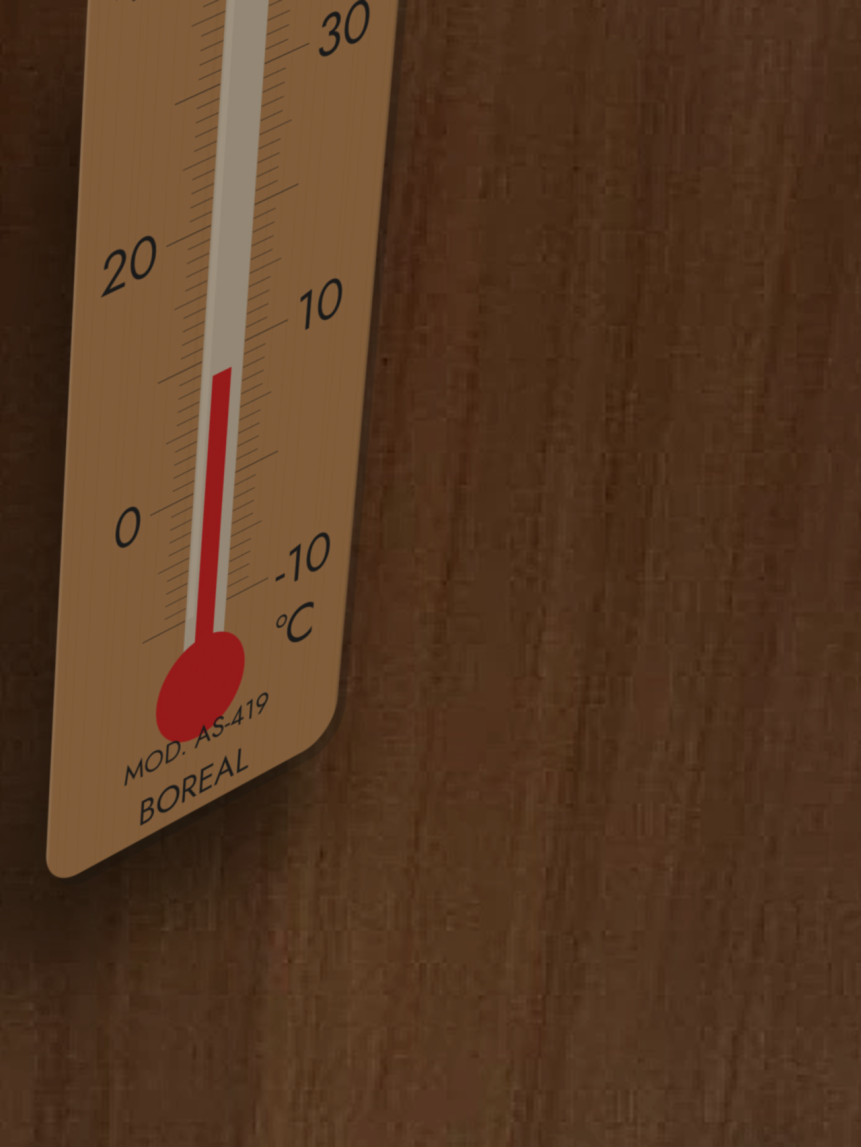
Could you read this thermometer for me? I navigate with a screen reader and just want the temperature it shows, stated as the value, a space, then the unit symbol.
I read 8.5 °C
